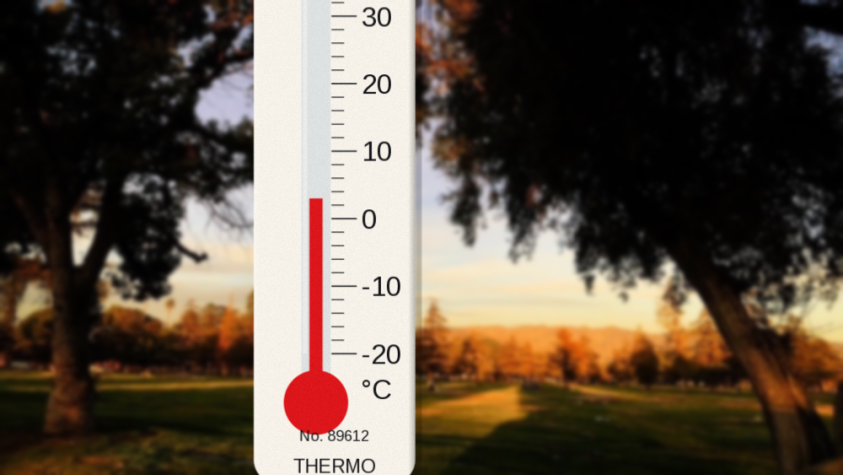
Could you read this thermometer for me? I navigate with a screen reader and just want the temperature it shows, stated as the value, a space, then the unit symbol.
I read 3 °C
